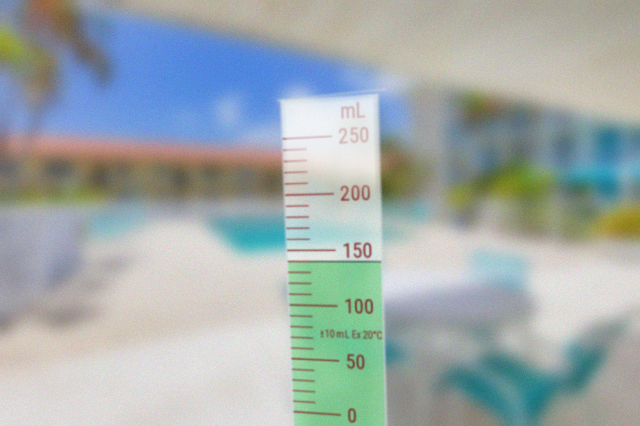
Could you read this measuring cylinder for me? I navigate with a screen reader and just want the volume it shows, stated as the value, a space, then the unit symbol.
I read 140 mL
